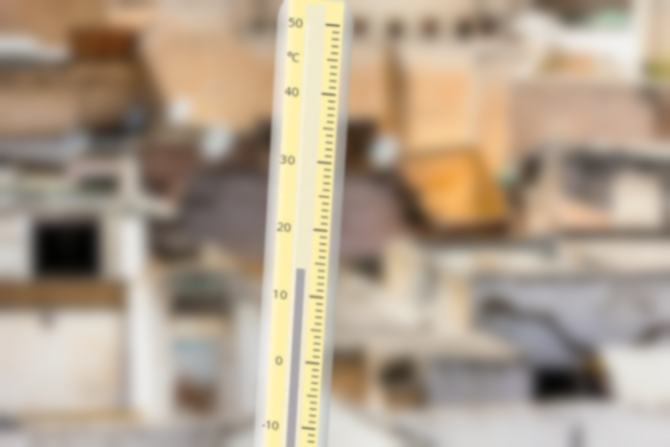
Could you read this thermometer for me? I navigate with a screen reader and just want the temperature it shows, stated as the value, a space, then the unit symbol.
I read 14 °C
